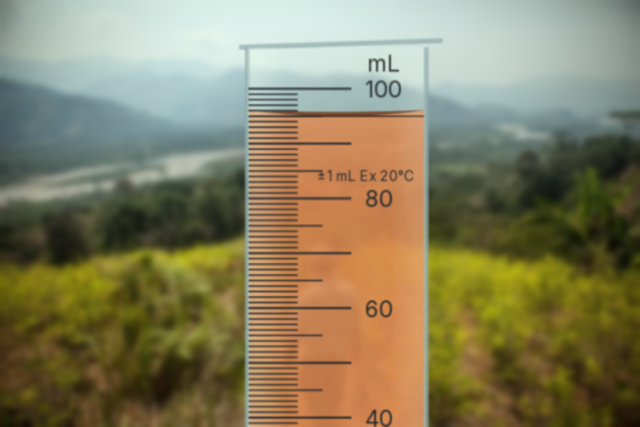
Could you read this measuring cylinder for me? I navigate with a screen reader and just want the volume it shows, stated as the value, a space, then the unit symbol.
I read 95 mL
